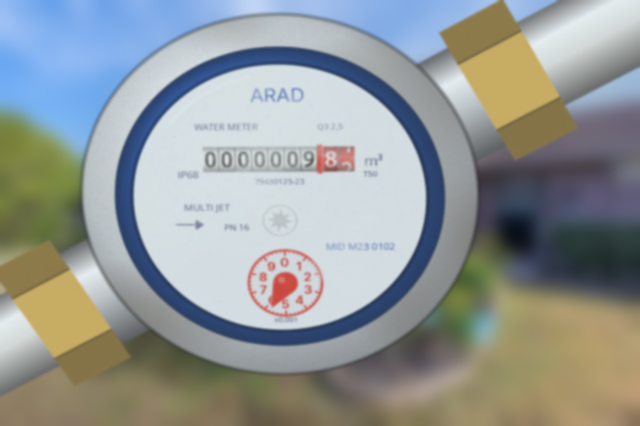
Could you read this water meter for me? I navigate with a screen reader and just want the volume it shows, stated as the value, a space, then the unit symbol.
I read 9.815 m³
